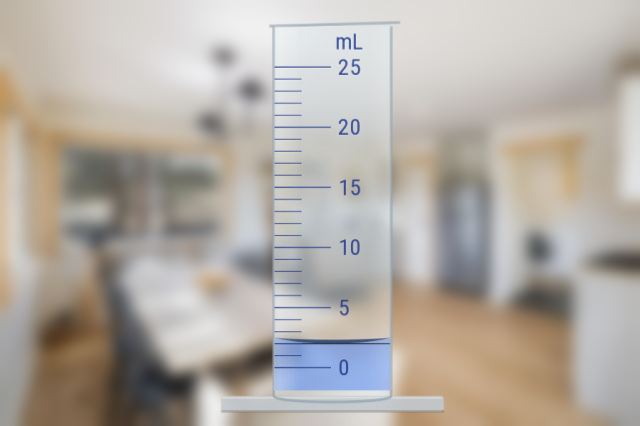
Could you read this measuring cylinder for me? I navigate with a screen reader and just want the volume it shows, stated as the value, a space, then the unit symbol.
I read 2 mL
